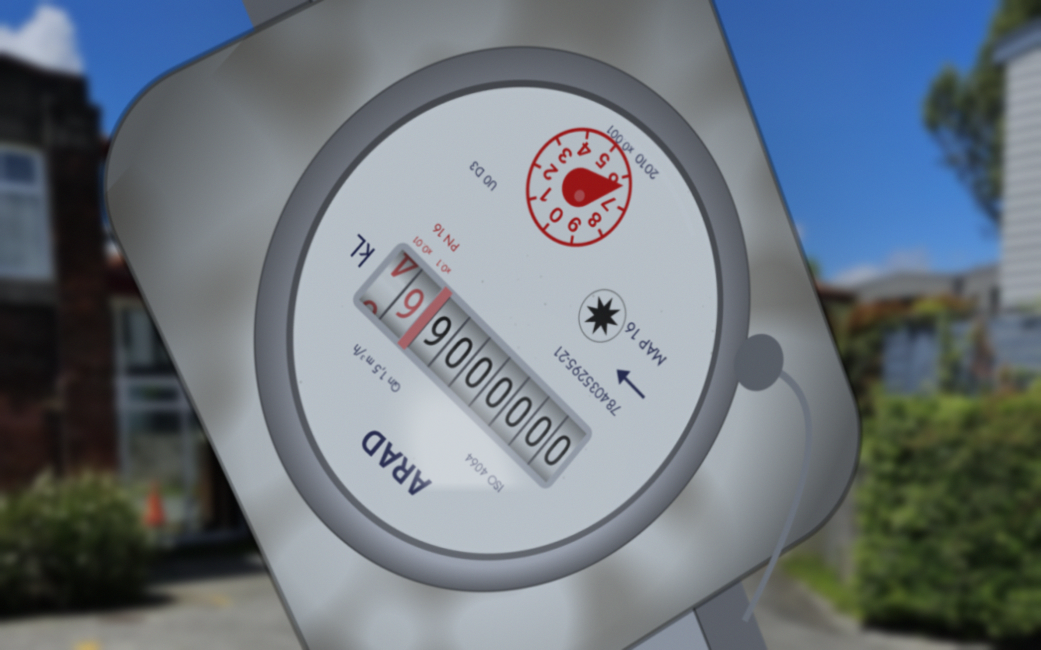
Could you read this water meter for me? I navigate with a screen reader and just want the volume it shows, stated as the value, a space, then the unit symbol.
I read 6.636 kL
